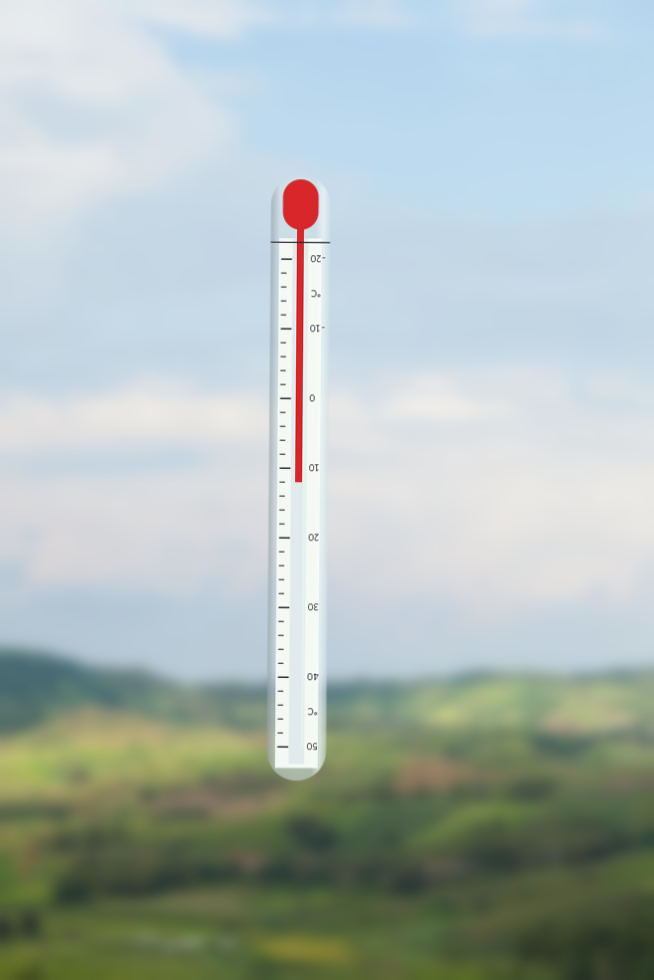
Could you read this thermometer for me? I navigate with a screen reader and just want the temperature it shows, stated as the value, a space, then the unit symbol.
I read 12 °C
